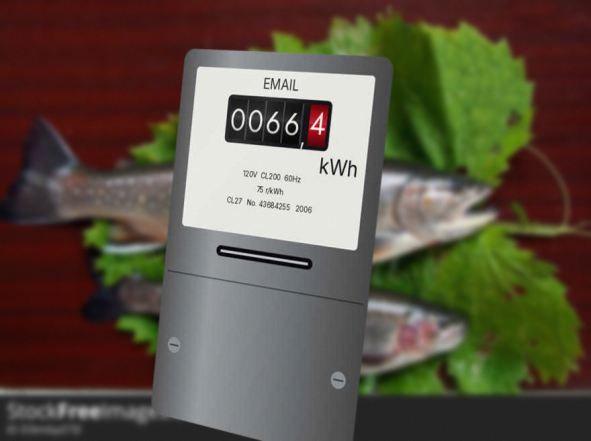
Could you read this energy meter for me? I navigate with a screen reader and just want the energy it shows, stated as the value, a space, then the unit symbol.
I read 66.4 kWh
